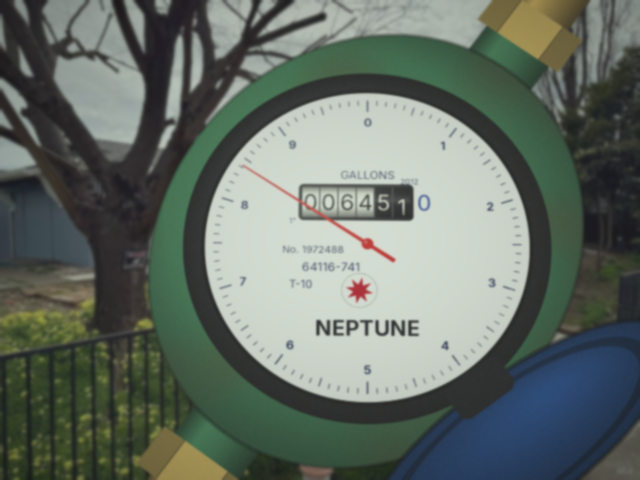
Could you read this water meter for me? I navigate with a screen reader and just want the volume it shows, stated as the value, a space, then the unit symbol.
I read 64508.4 gal
